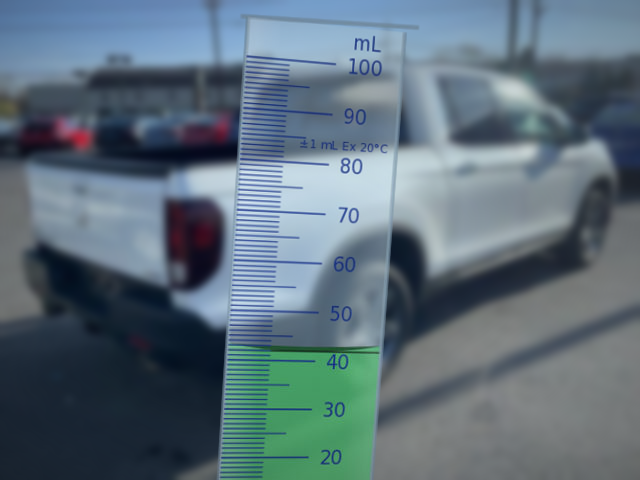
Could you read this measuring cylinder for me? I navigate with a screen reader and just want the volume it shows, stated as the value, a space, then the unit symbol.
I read 42 mL
